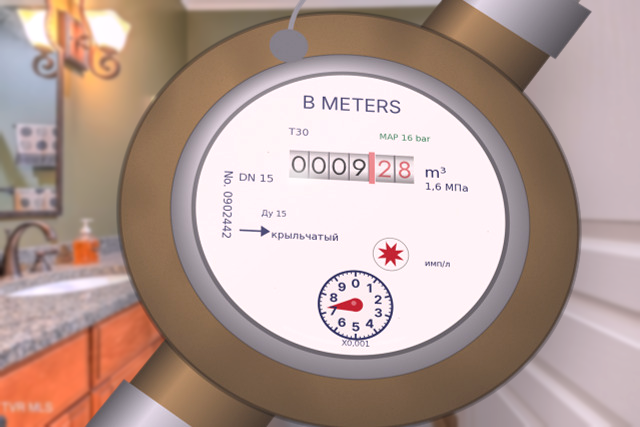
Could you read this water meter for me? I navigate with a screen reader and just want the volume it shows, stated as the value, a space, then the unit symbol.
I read 9.287 m³
